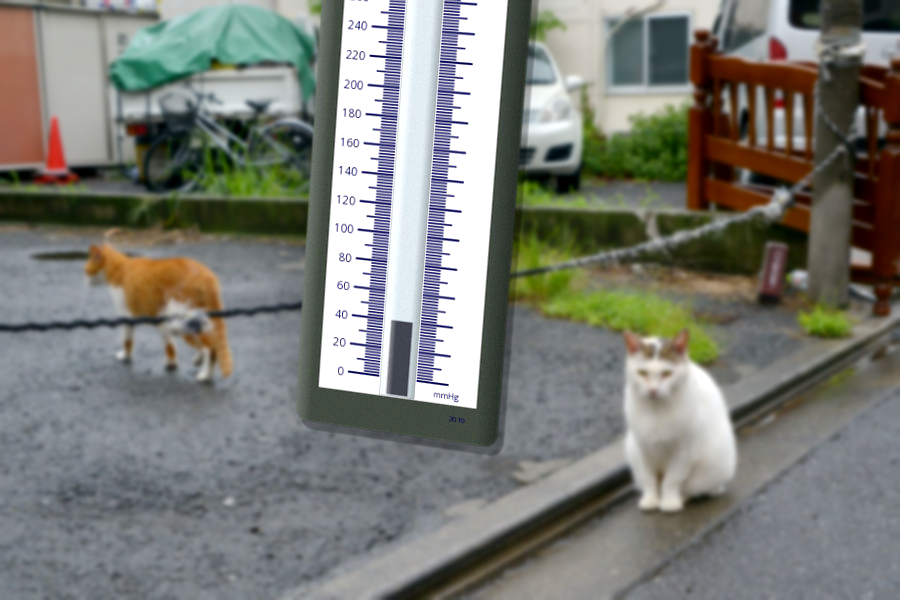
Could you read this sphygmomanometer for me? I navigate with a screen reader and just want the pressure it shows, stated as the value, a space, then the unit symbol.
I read 40 mmHg
